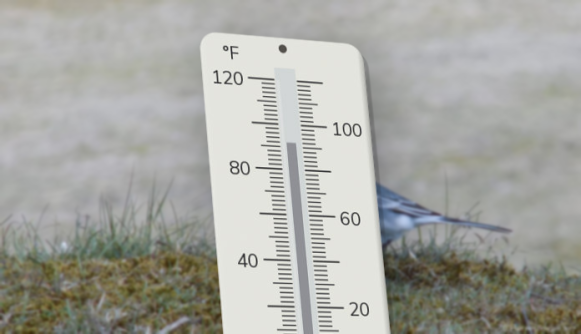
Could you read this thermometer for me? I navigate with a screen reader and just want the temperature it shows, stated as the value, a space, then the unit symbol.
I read 92 °F
